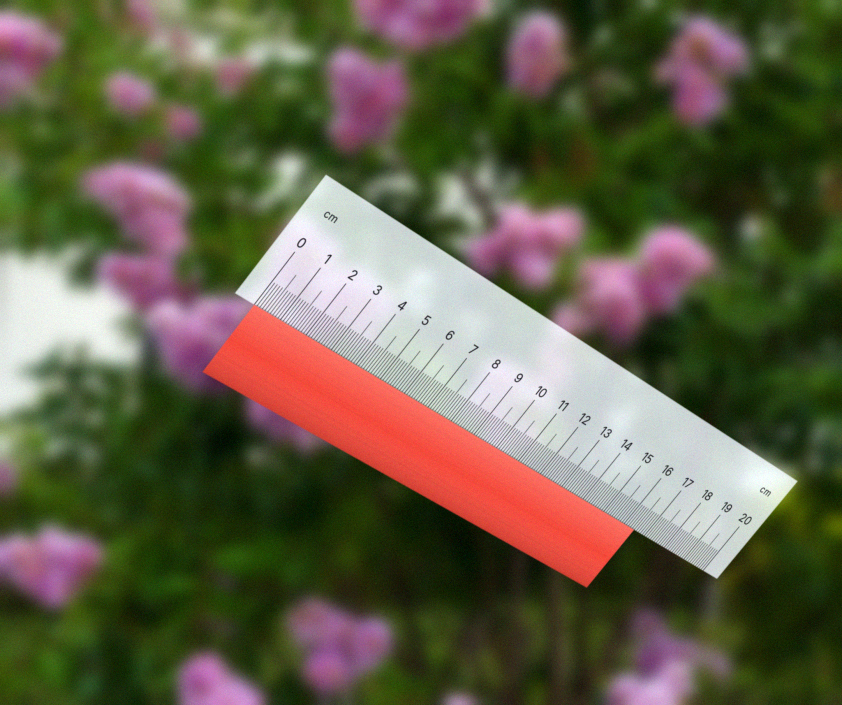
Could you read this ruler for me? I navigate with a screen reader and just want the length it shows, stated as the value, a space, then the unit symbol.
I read 16.5 cm
